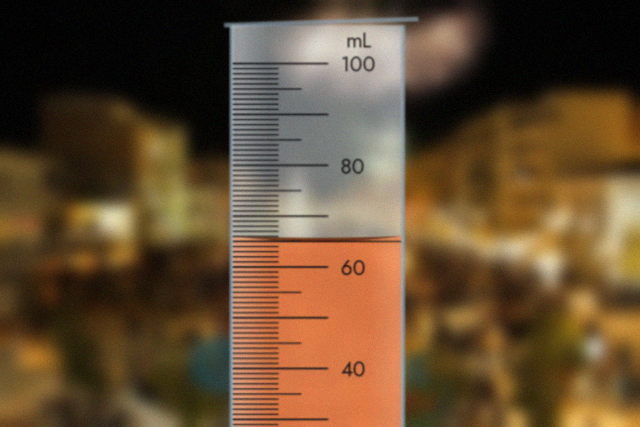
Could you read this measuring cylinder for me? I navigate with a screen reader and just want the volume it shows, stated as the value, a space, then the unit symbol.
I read 65 mL
